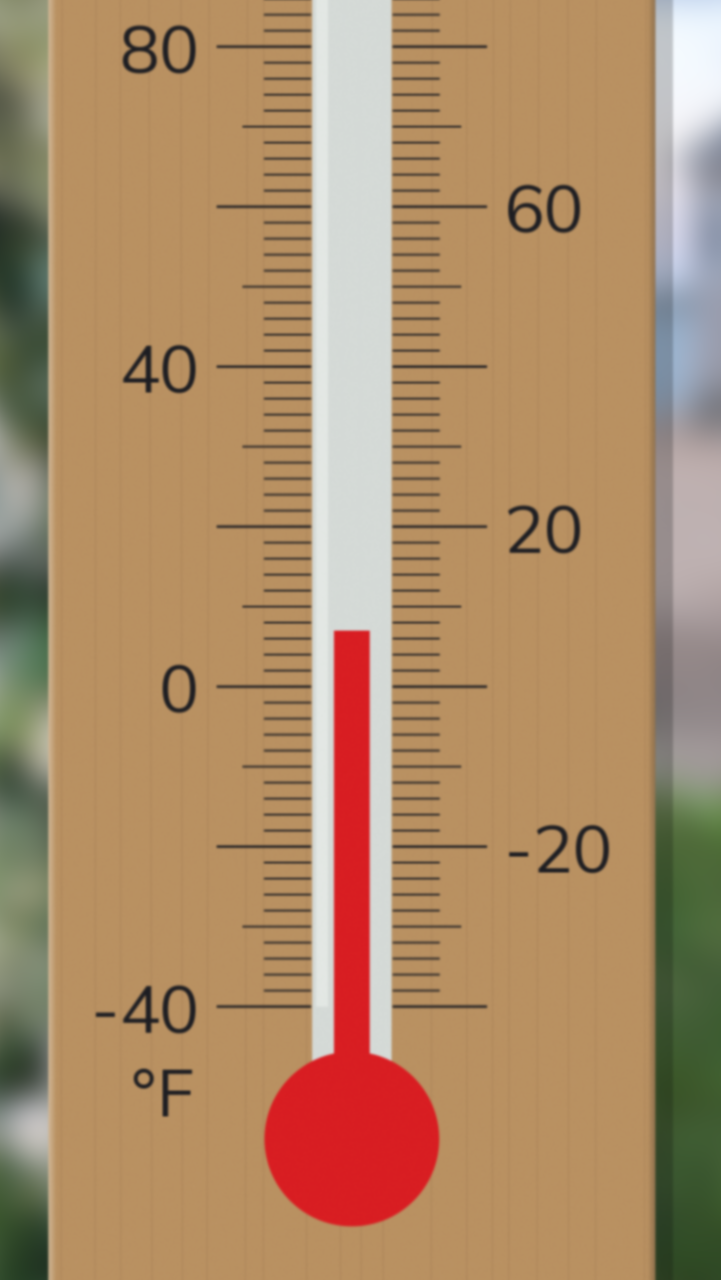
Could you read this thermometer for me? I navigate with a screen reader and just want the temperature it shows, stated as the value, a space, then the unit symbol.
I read 7 °F
